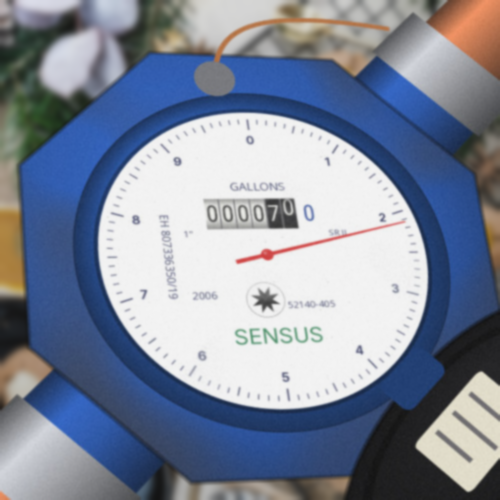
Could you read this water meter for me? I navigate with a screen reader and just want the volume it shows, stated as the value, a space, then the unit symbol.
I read 702.1 gal
